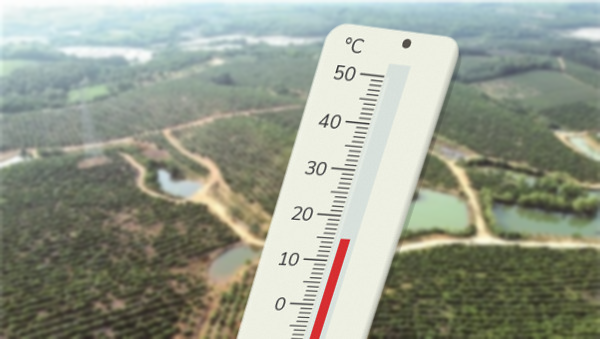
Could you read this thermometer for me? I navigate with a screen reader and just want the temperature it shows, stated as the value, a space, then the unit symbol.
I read 15 °C
